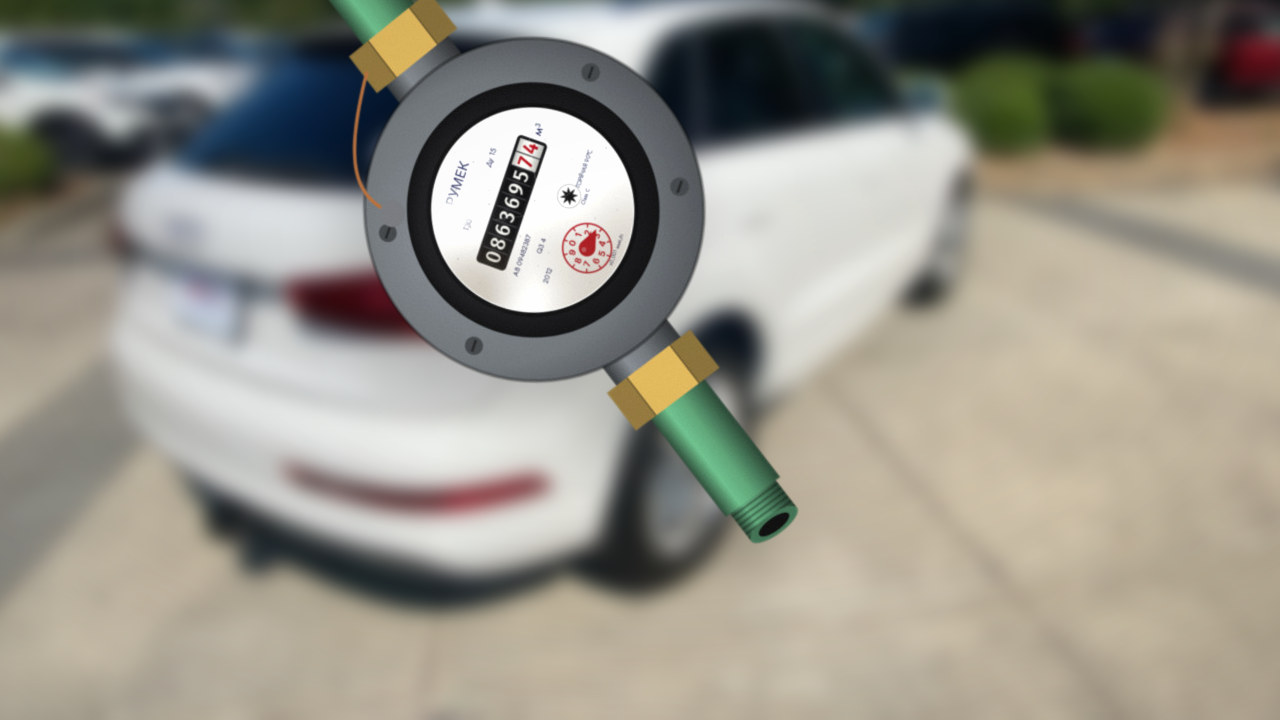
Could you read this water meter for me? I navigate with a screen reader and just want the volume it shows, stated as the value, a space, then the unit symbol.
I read 863695.742 m³
